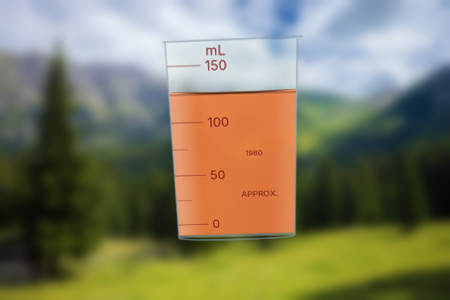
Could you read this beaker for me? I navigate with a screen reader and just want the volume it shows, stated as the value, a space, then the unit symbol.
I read 125 mL
